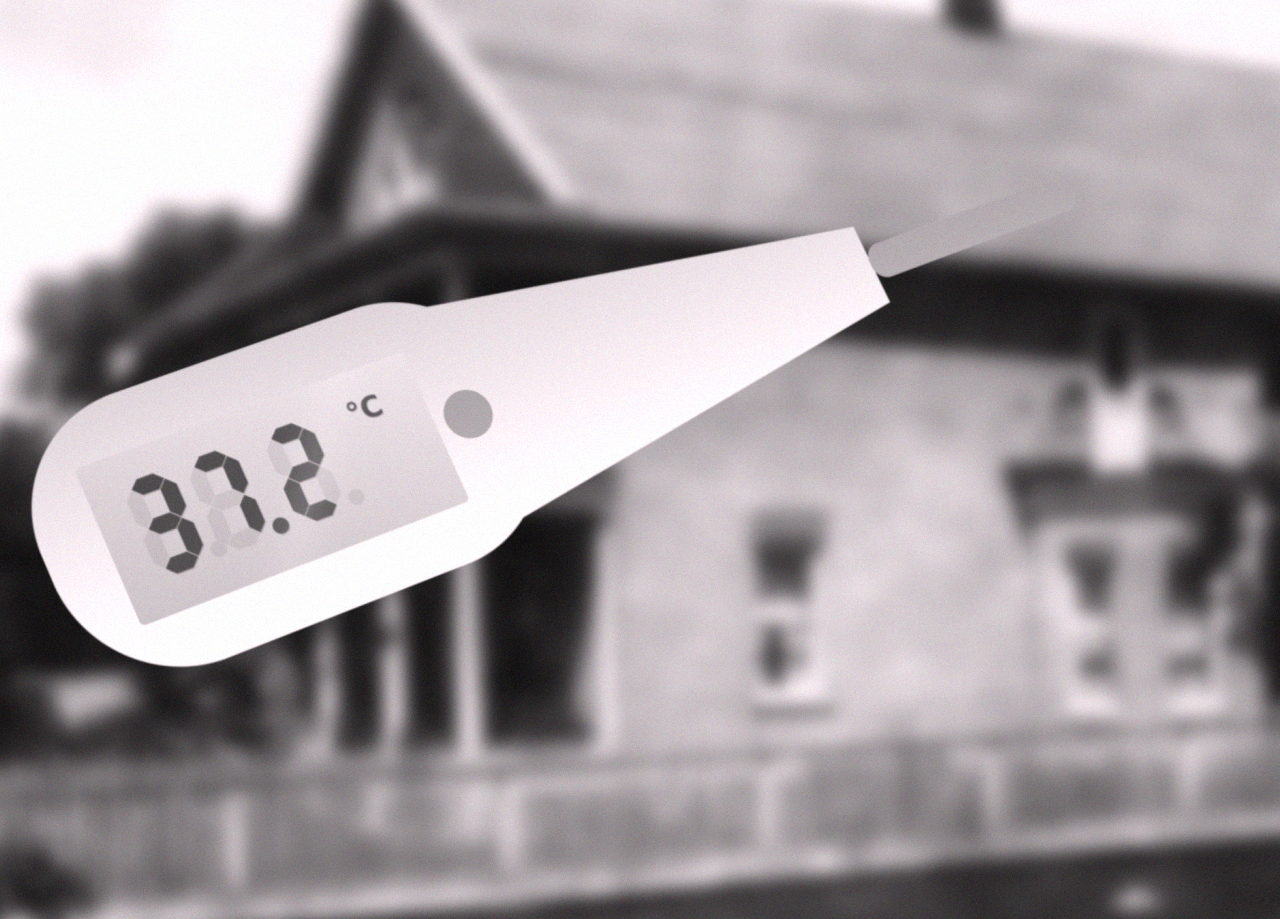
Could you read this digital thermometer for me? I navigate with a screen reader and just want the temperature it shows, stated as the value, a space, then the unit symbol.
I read 37.2 °C
